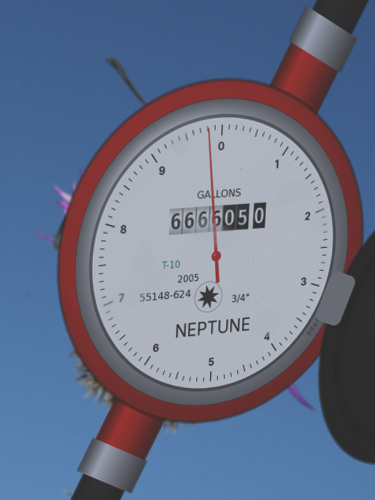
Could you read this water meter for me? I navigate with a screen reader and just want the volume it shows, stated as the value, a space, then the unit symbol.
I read 6666049.8 gal
